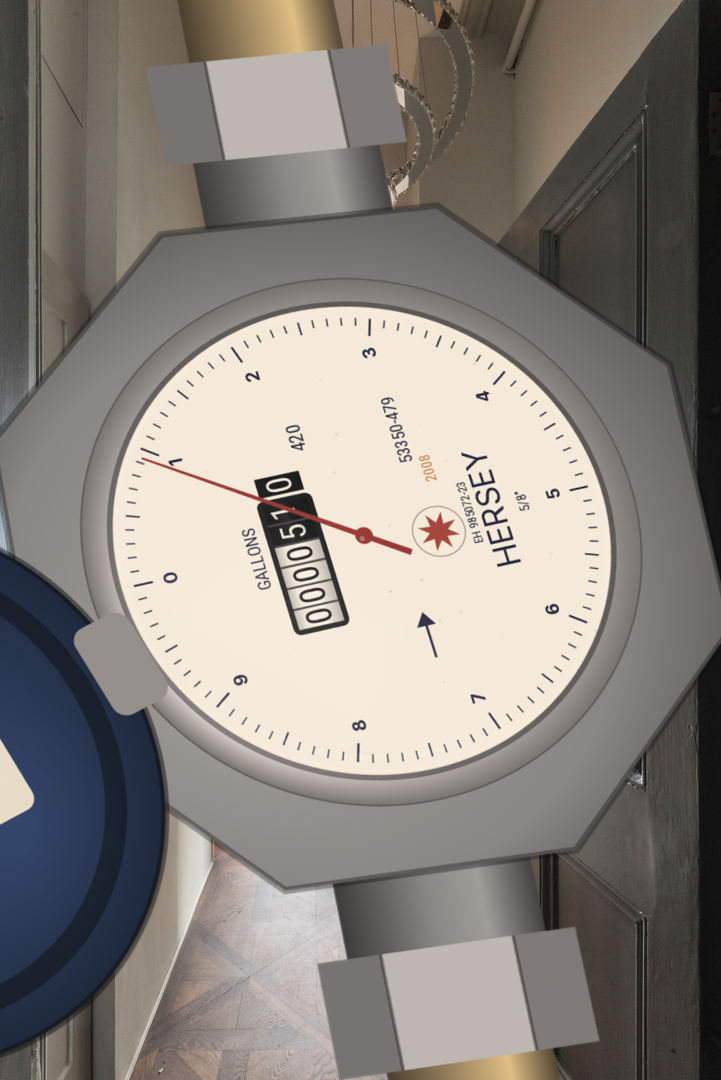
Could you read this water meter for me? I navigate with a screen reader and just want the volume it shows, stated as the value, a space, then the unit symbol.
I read 510.9 gal
